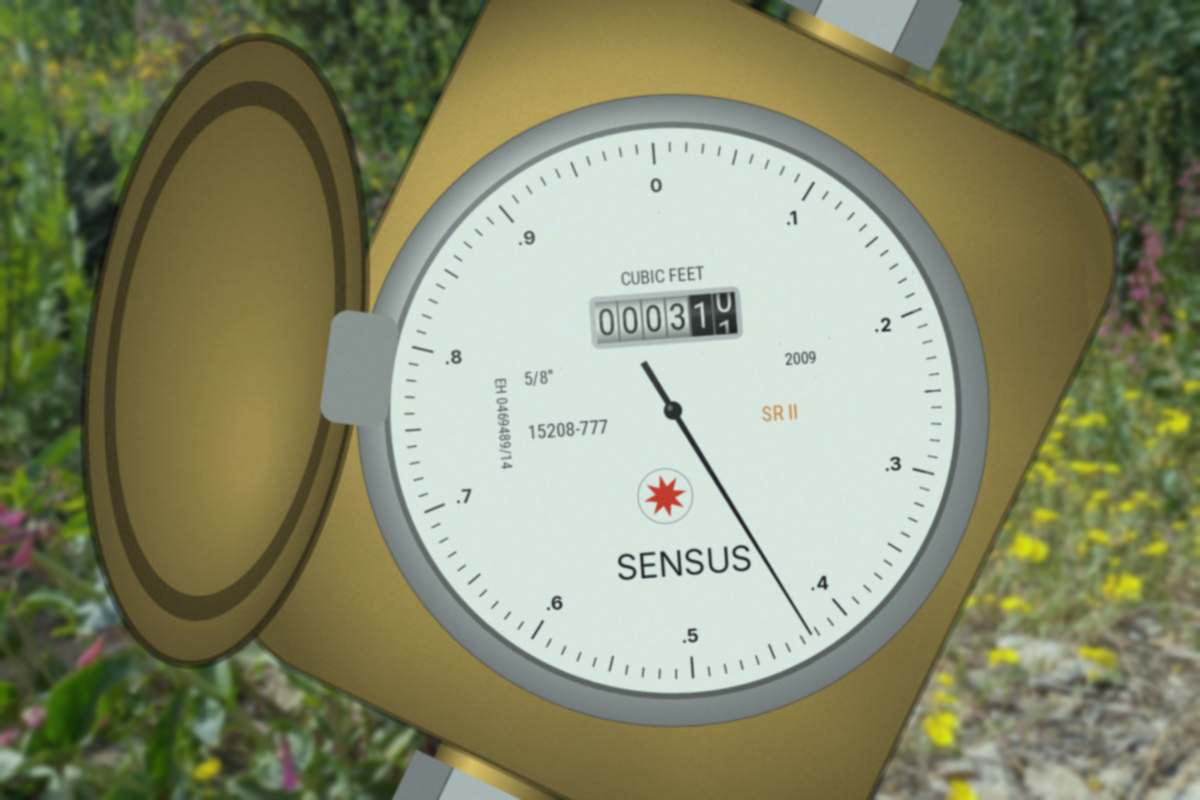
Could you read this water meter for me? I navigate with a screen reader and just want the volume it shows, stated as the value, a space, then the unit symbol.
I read 310.42 ft³
